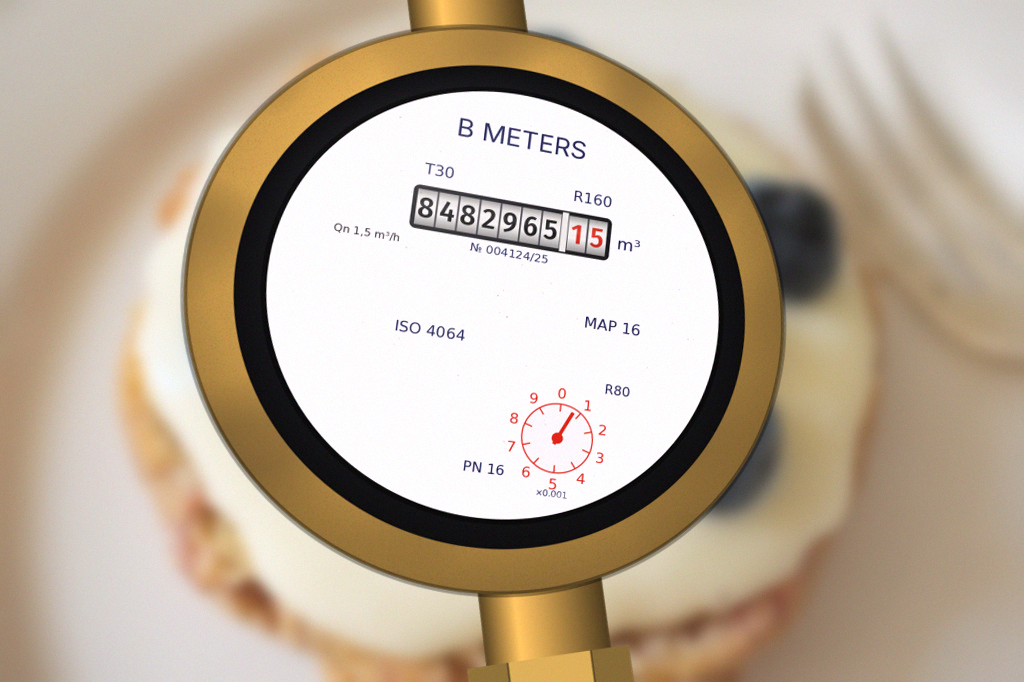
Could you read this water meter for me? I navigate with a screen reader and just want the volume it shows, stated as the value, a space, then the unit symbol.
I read 8482965.150 m³
